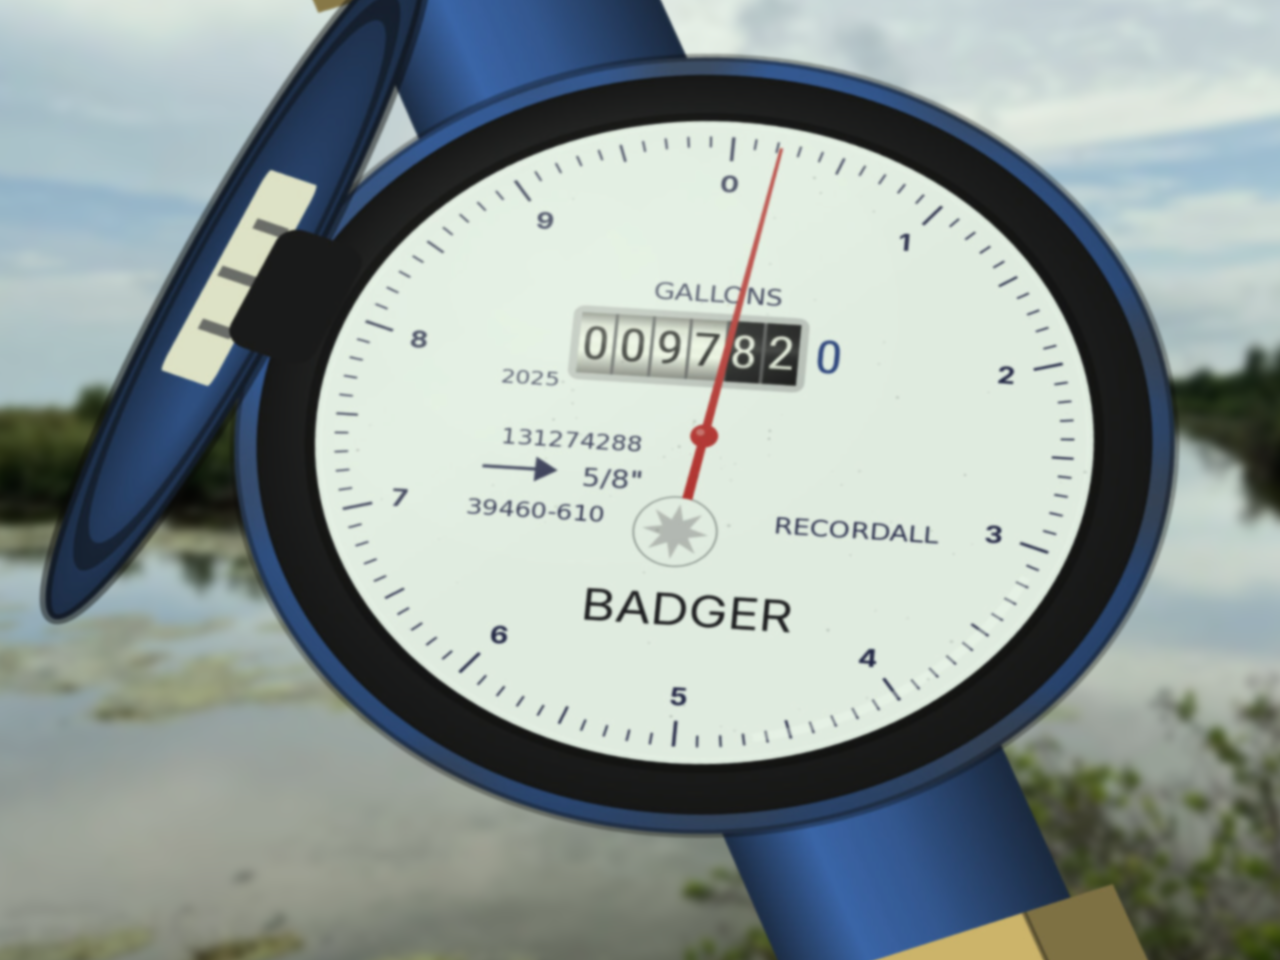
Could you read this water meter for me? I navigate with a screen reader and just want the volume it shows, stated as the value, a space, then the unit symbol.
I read 97820.2 gal
